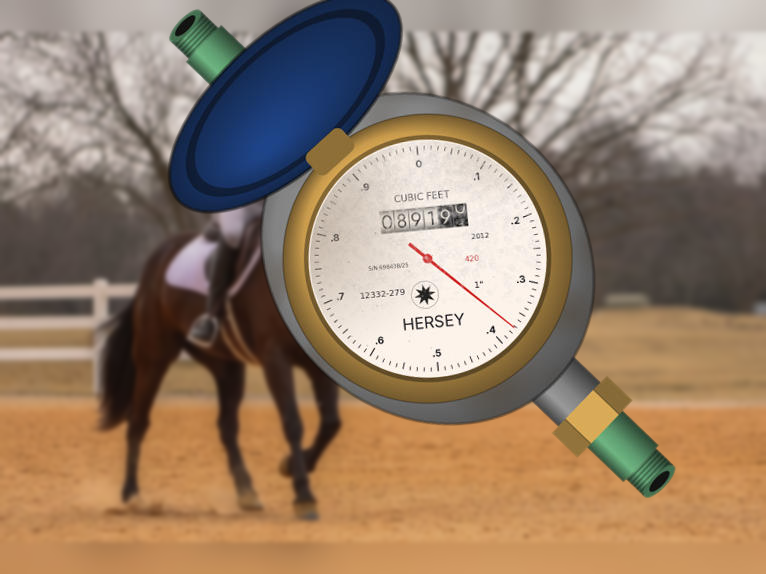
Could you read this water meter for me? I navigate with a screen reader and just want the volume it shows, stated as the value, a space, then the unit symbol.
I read 89190.37 ft³
